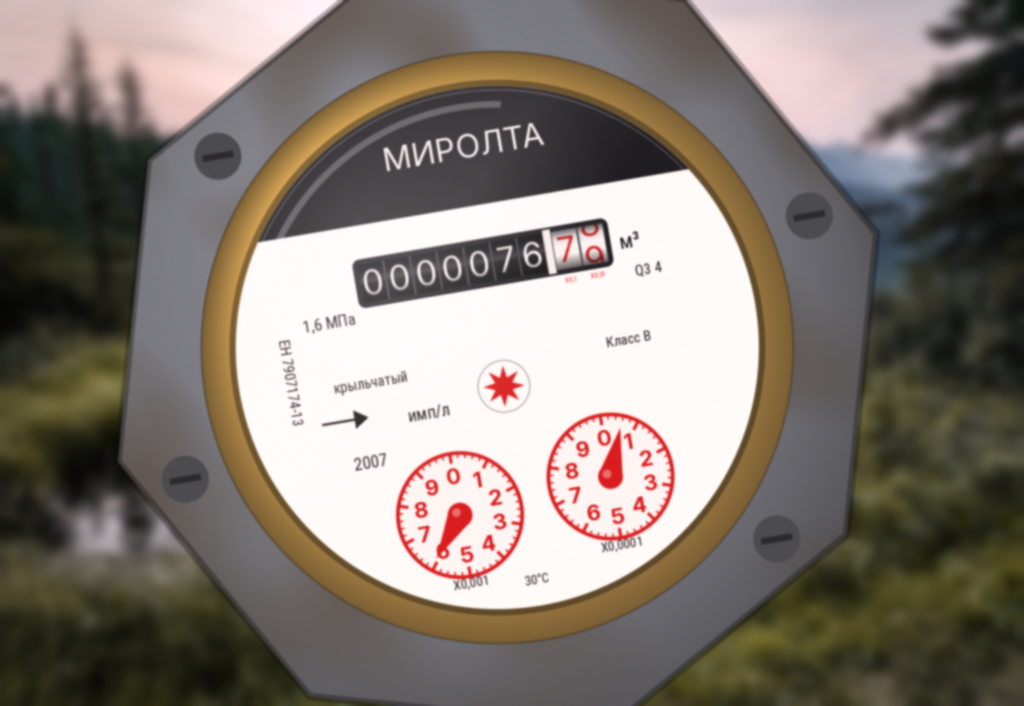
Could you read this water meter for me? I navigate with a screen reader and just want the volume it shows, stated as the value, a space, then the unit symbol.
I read 76.7860 m³
